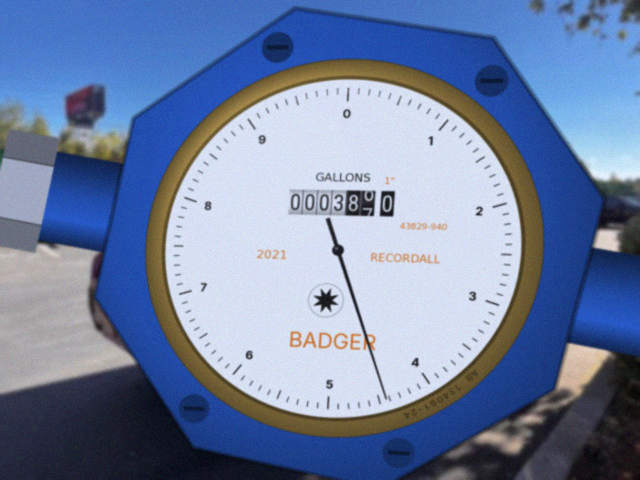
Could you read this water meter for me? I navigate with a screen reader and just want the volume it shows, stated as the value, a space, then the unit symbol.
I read 3864.4 gal
